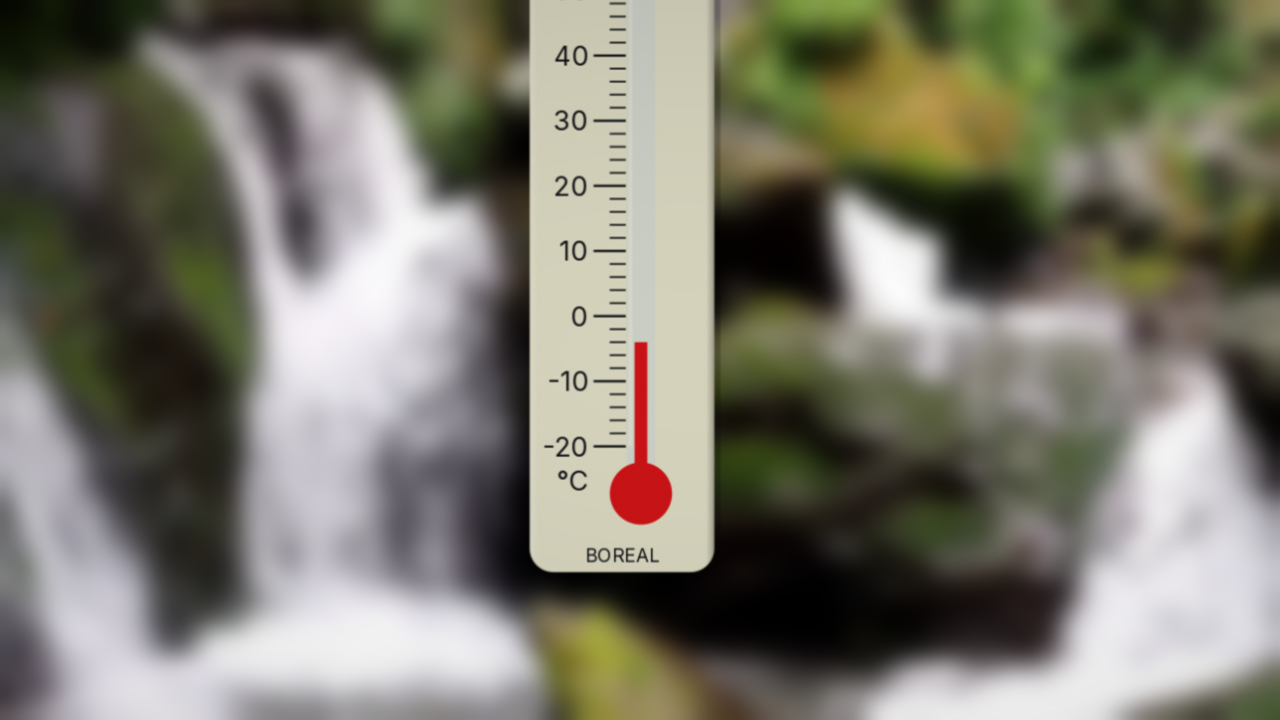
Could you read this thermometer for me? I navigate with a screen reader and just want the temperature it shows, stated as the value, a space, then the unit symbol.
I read -4 °C
